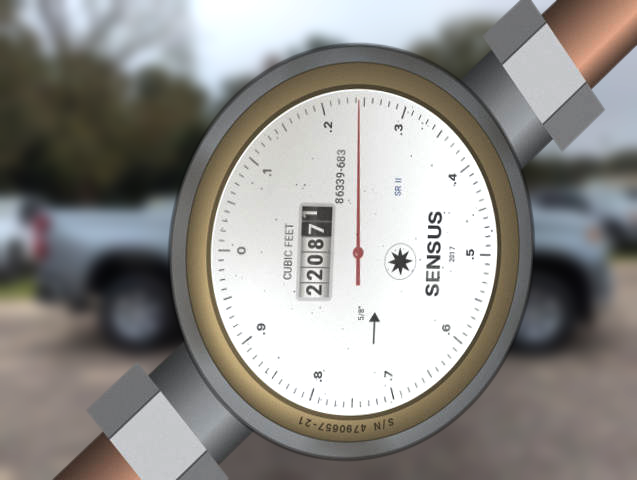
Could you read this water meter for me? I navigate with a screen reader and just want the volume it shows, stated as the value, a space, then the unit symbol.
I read 220871.24 ft³
